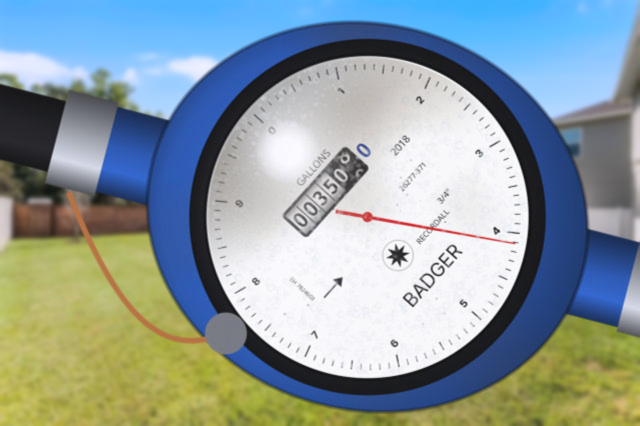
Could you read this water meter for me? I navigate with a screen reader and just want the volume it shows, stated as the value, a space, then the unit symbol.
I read 35084.1 gal
